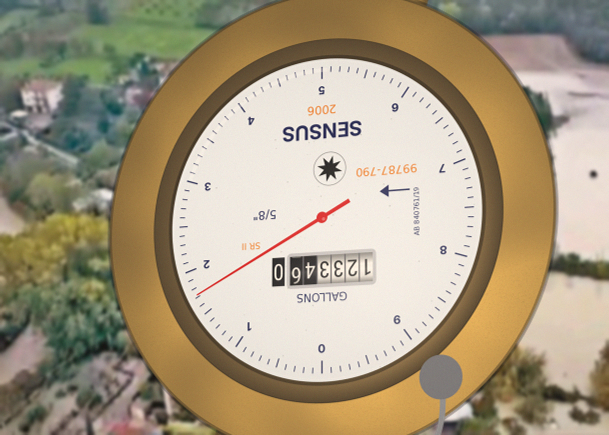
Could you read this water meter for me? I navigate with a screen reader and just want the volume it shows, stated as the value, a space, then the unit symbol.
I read 1233461.7 gal
